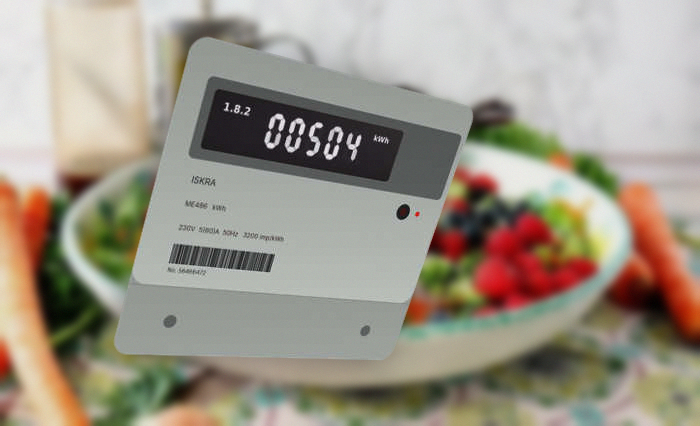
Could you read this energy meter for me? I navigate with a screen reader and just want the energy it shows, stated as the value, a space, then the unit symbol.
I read 504 kWh
